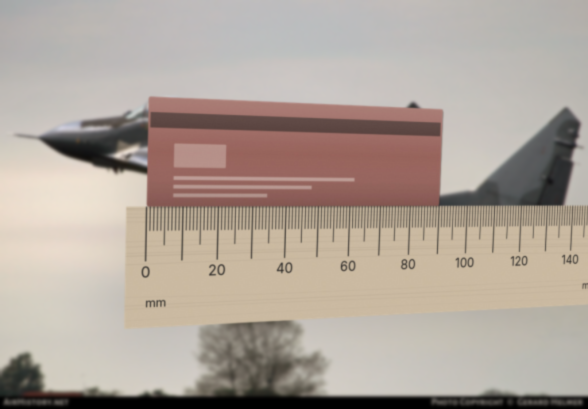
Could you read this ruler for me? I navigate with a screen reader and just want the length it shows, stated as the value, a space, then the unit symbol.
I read 90 mm
